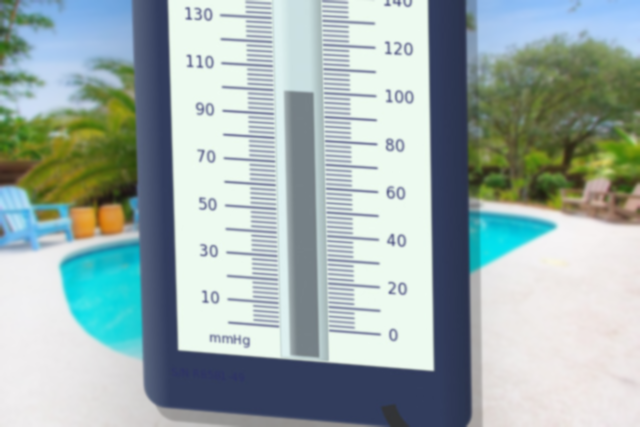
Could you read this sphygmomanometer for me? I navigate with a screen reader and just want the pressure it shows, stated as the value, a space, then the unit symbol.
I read 100 mmHg
